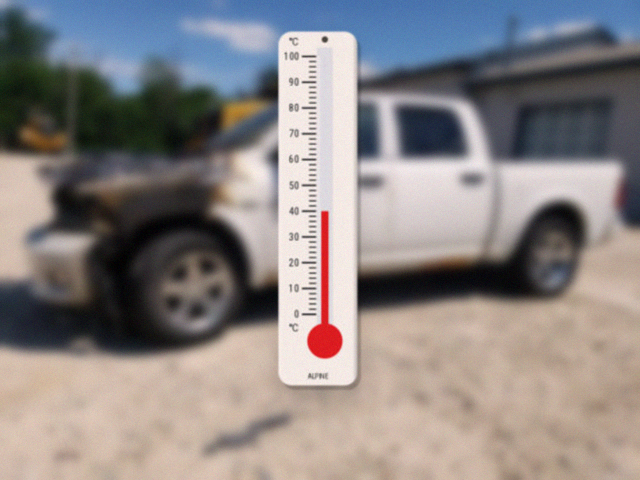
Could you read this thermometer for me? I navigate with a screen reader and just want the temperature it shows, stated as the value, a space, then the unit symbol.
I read 40 °C
